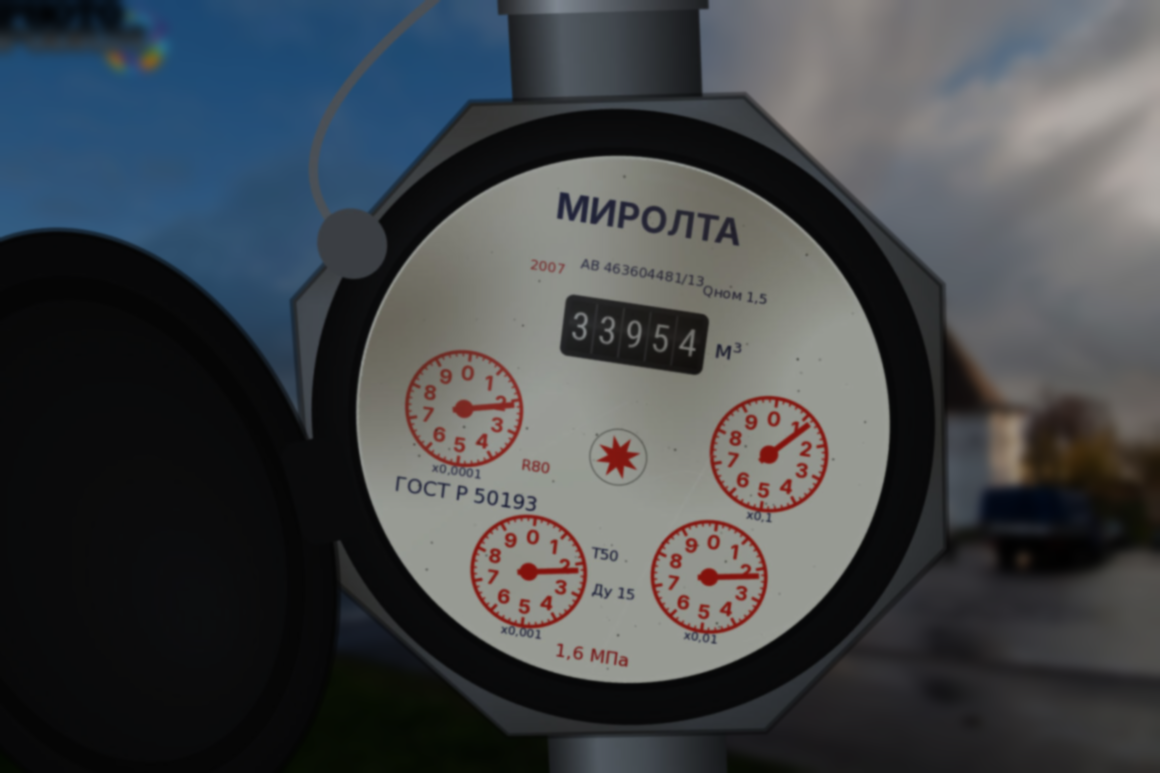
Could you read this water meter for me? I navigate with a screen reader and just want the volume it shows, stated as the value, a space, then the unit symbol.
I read 33954.1222 m³
